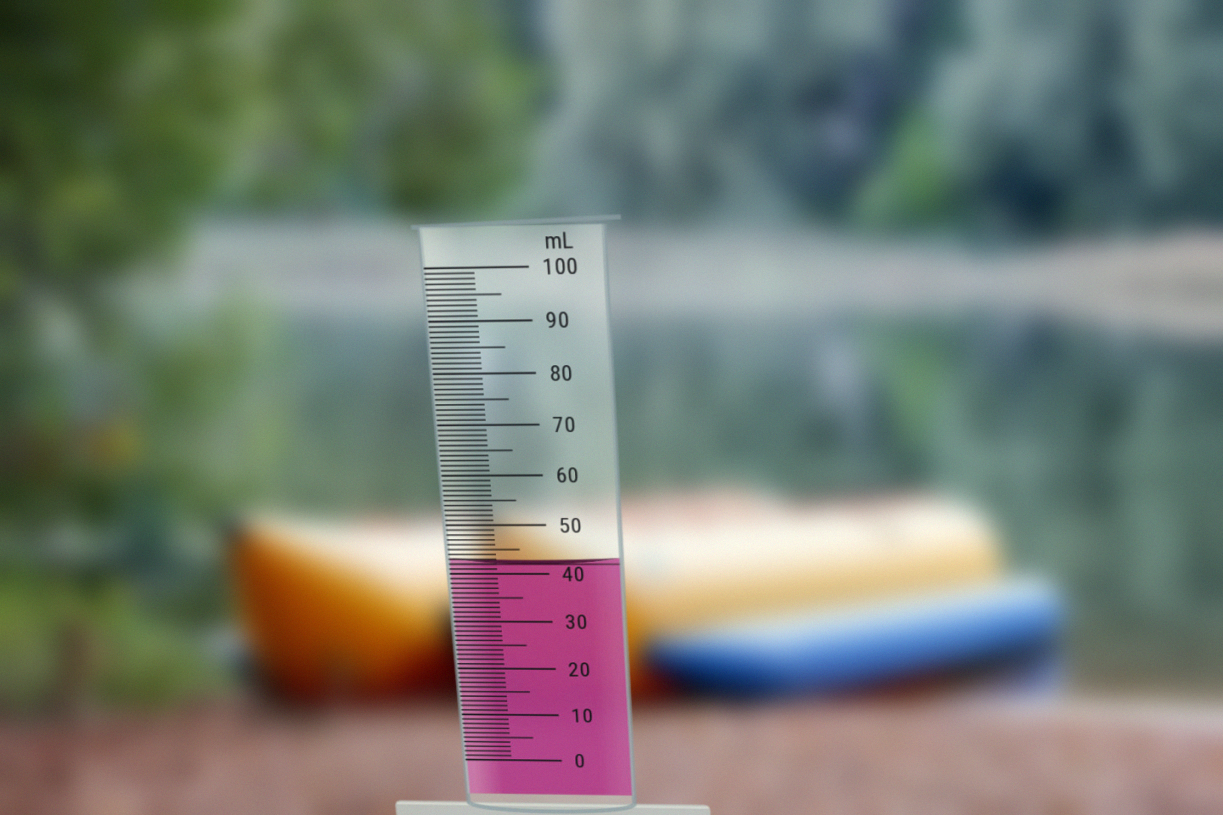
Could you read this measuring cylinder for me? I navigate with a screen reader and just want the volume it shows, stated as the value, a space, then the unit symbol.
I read 42 mL
